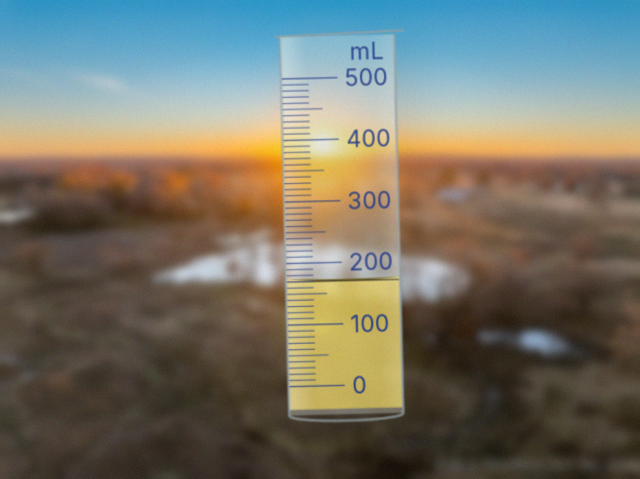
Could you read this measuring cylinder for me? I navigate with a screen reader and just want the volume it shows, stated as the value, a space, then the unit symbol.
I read 170 mL
